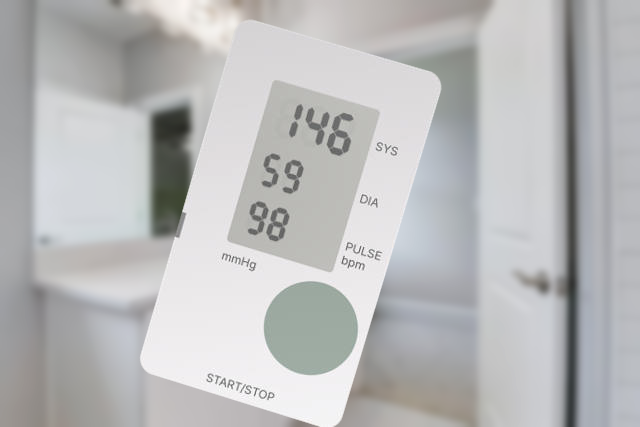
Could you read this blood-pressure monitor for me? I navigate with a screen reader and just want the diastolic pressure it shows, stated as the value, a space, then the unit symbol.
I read 59 mmHg
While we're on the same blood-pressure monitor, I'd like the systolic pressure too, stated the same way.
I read 146 mmHg
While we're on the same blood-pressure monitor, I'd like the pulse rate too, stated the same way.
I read 98 bpm
